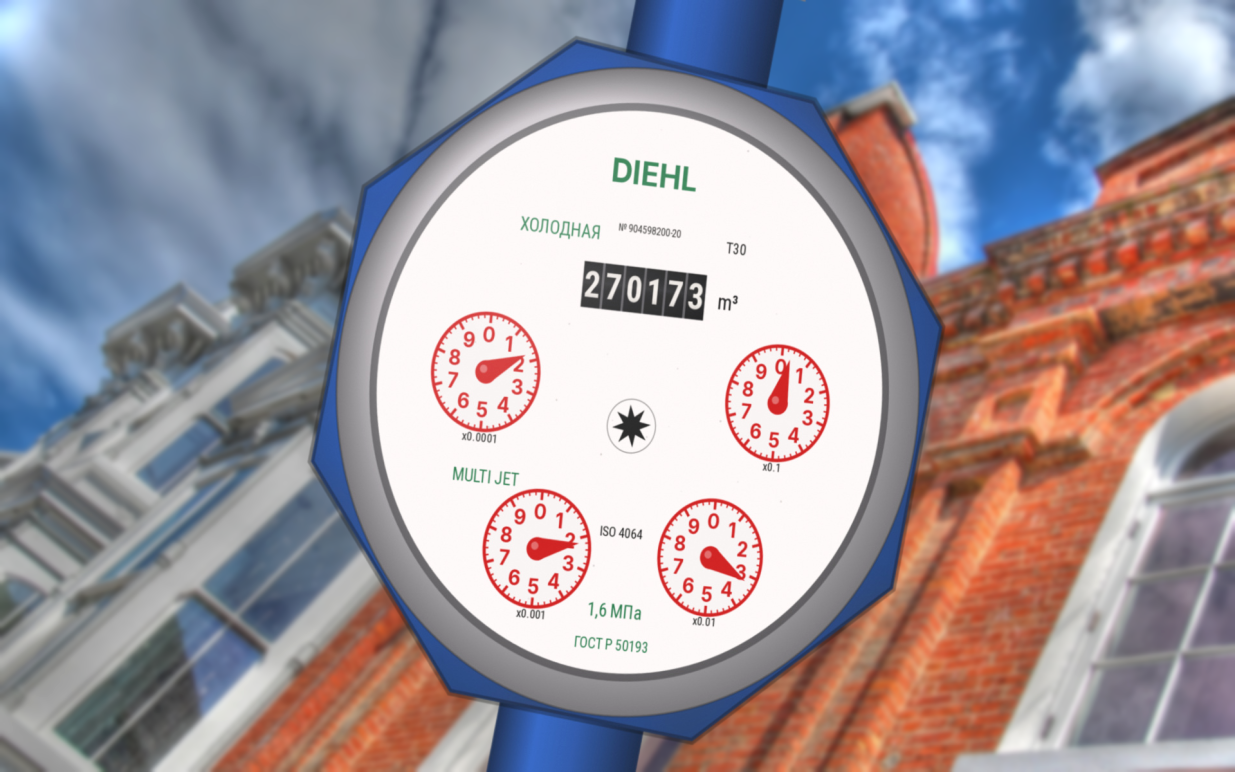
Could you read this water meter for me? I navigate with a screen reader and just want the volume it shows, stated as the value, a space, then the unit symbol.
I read 270173.0321 m³
